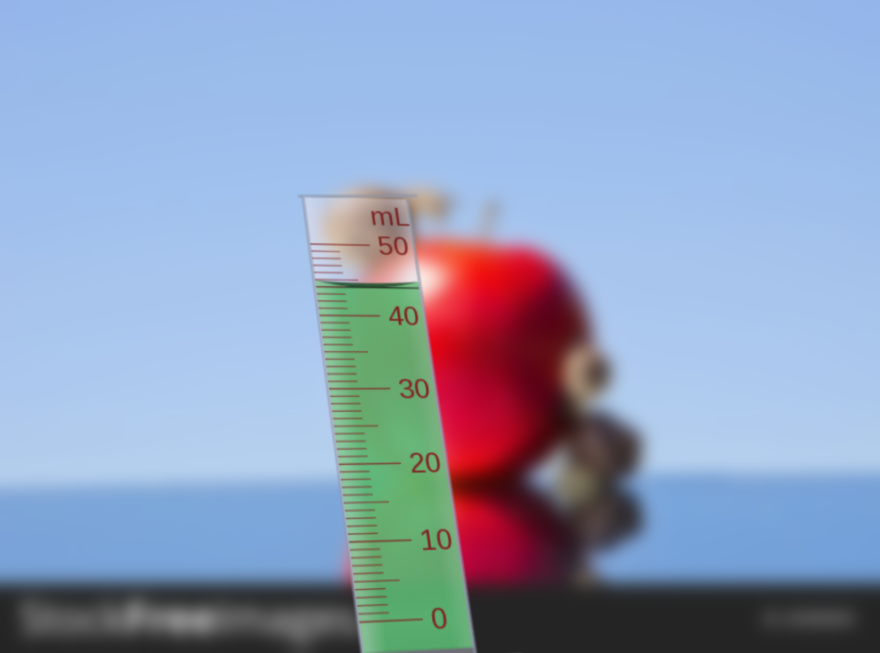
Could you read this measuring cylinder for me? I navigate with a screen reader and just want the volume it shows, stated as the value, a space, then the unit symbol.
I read 44 mL
